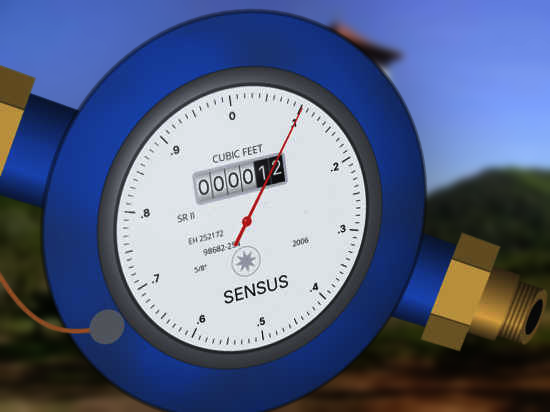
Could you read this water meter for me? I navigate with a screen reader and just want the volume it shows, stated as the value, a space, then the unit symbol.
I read 12.10 ft³
